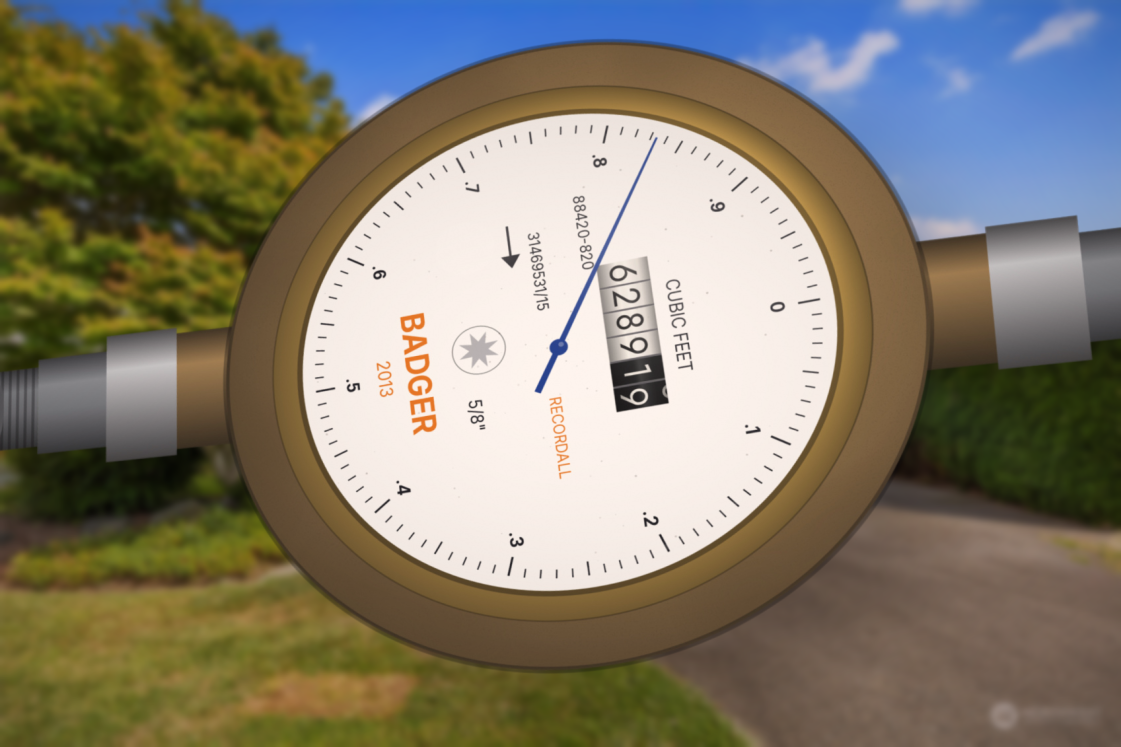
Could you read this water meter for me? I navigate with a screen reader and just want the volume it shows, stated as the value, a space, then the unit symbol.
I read 628918.83 ft³
